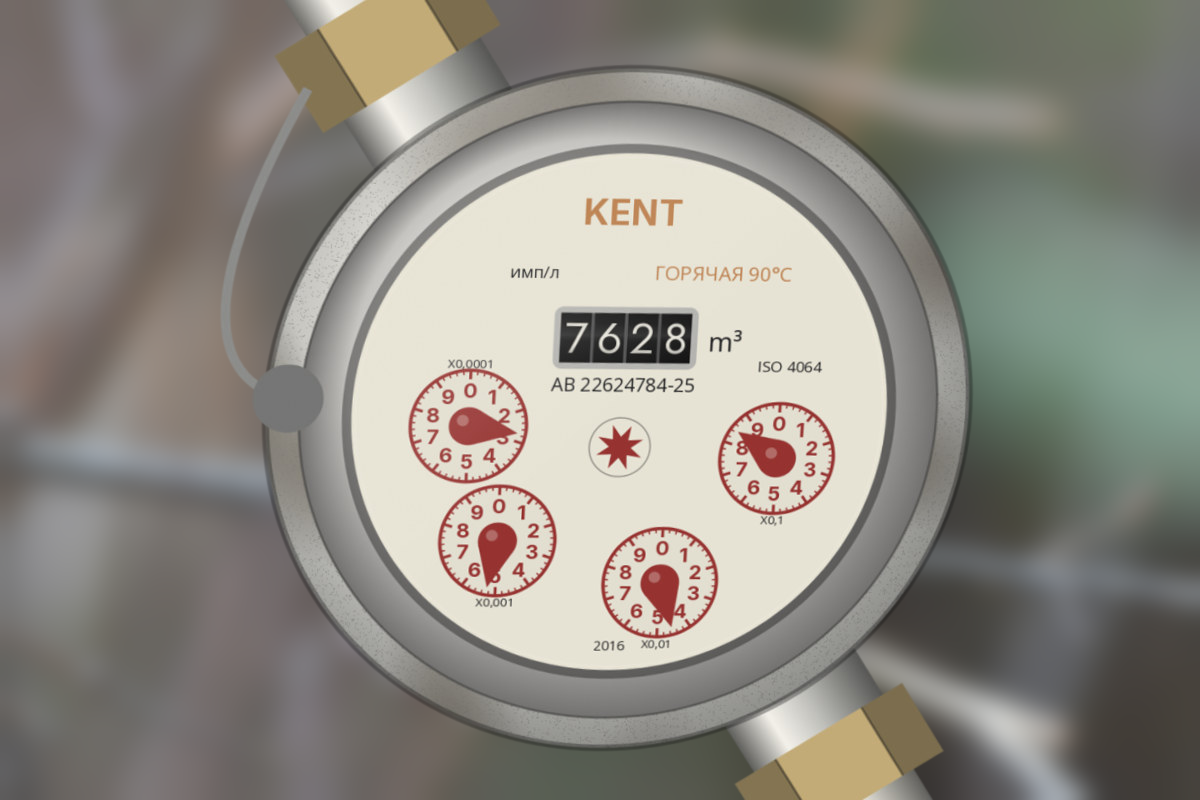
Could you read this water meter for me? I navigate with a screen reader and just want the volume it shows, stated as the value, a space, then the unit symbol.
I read 7628.8452 m³
